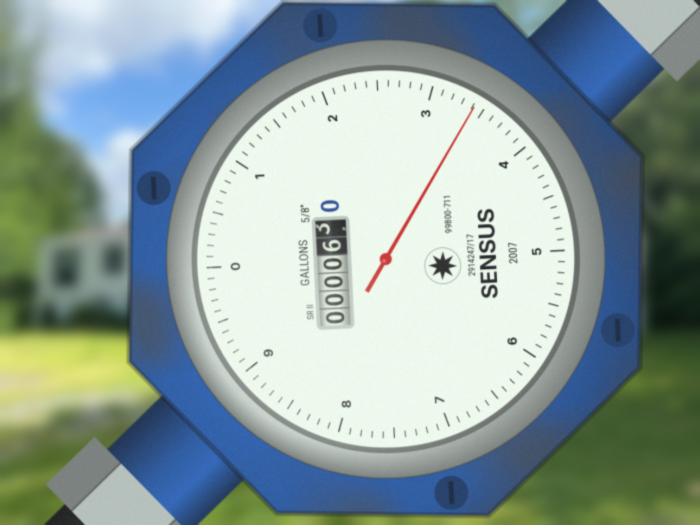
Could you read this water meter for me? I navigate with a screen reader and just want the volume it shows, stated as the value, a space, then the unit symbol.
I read 633.4 gal
